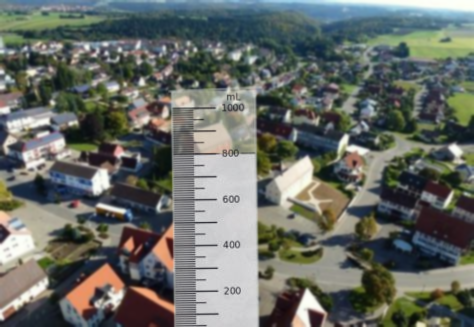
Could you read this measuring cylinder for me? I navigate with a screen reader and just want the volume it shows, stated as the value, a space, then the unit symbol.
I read 800 mL
